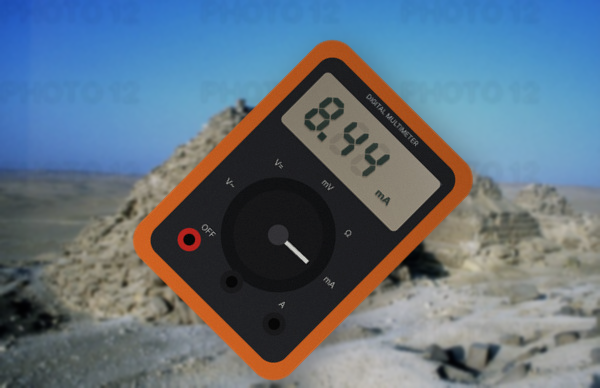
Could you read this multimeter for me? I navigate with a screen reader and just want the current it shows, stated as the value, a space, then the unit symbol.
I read 8.44 mA
